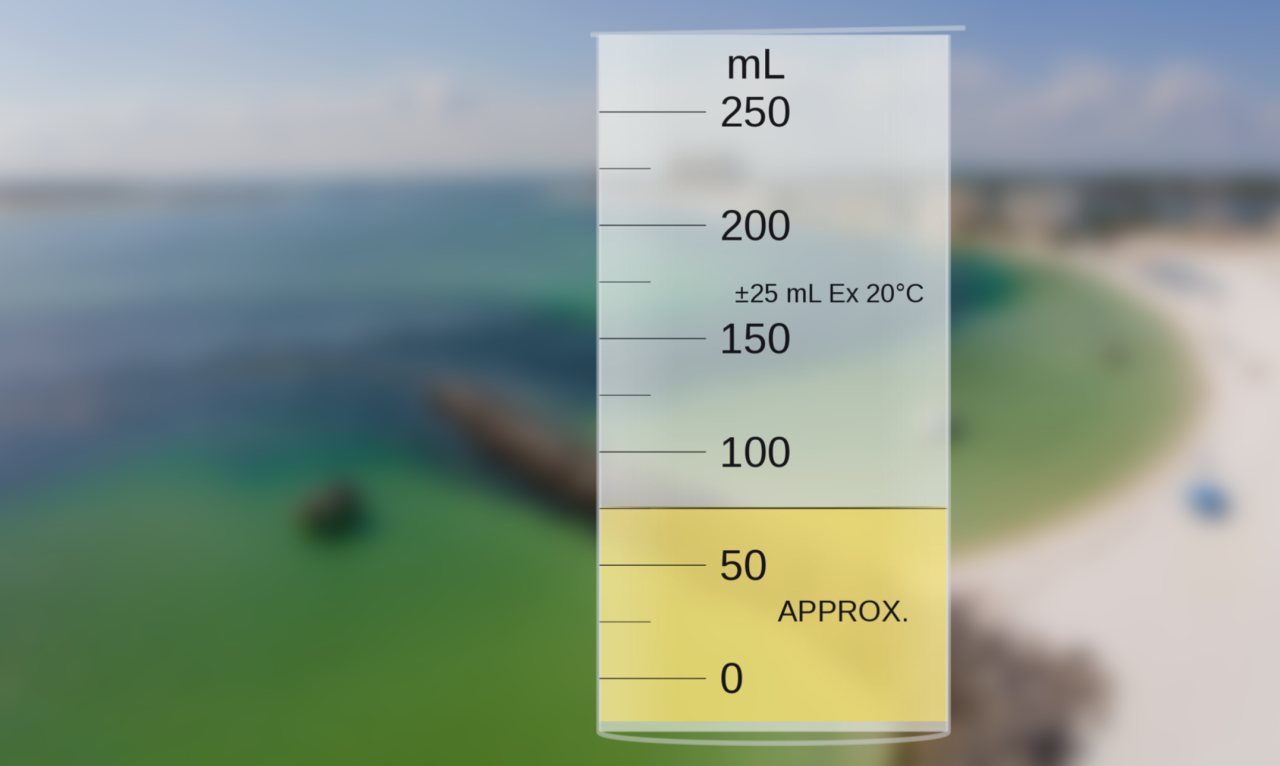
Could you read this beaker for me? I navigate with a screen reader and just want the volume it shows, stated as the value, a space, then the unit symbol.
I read 75 mL
